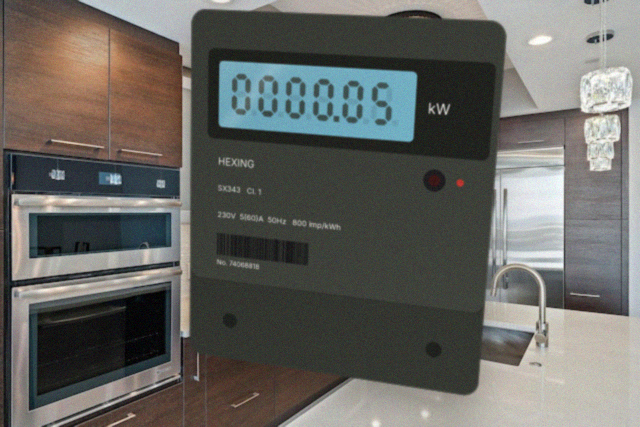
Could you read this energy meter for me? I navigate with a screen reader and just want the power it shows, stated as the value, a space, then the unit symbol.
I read 0.05 kW
